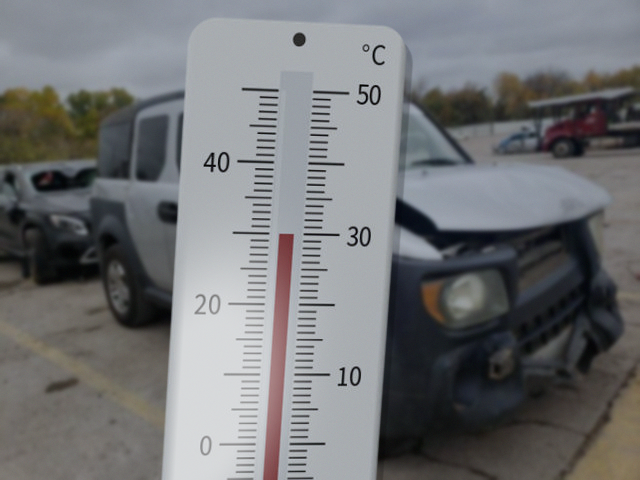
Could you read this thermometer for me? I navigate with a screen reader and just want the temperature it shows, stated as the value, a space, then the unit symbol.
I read 30 °C
